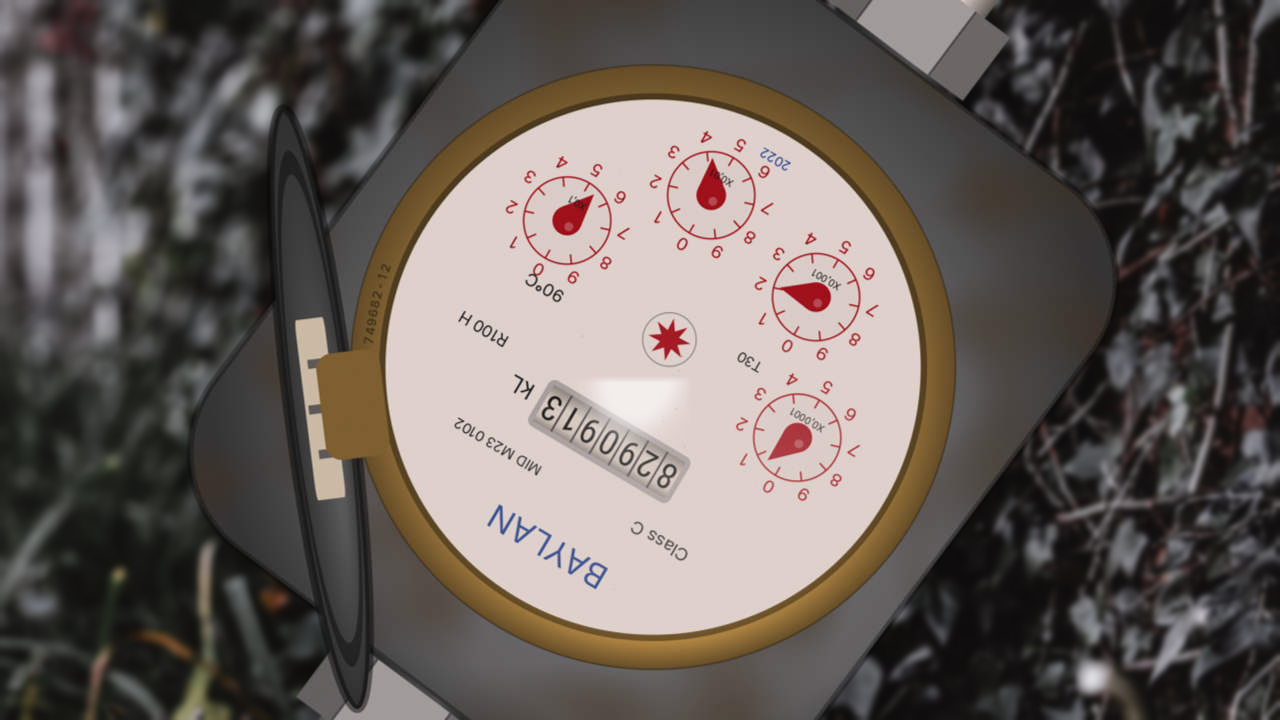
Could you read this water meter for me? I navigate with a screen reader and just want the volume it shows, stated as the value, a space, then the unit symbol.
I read 8290913.5420 kL
